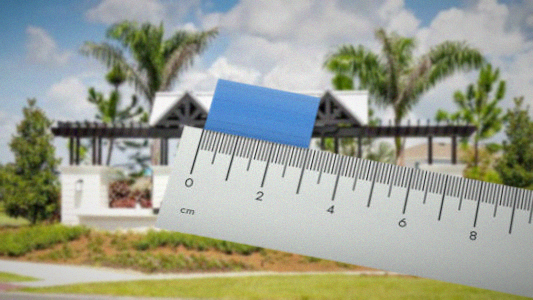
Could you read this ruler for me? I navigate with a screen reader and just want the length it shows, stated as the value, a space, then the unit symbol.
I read 3 cm
